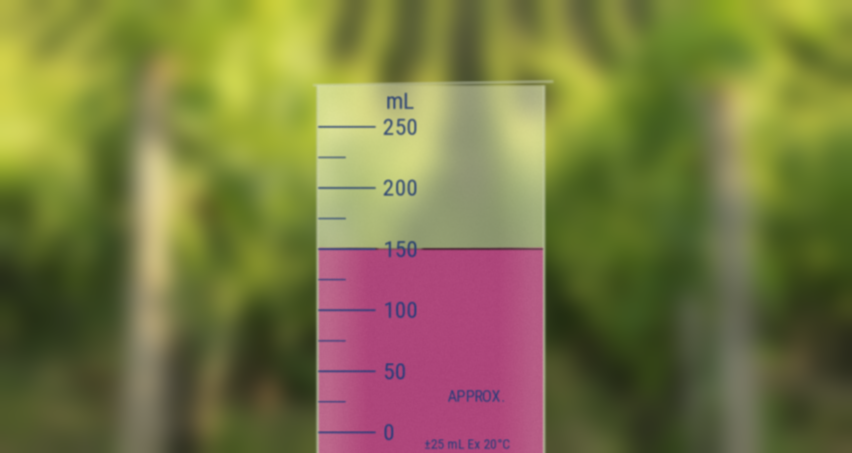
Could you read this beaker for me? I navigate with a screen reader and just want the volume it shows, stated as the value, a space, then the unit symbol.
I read 150 mL
